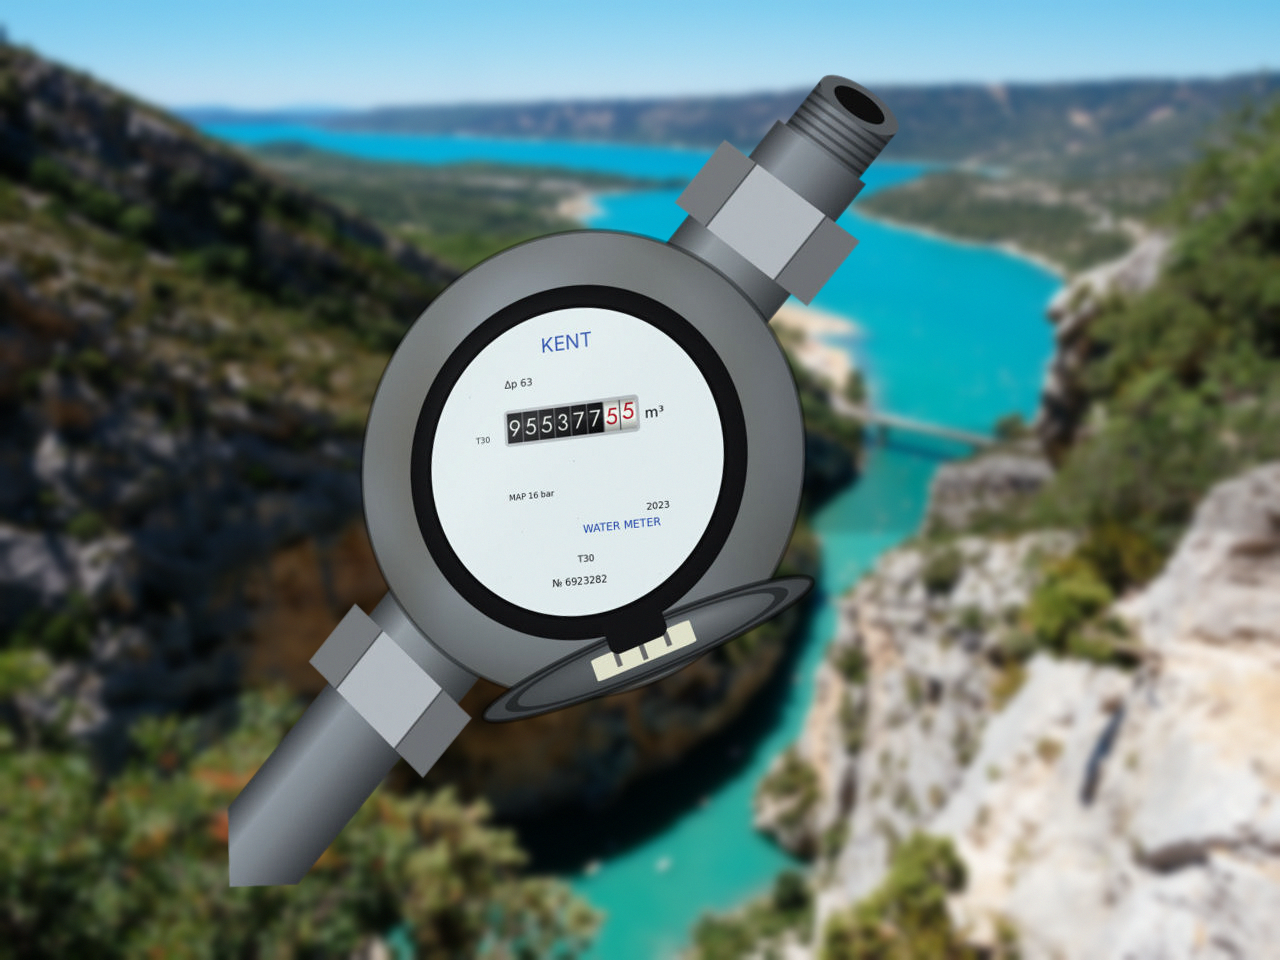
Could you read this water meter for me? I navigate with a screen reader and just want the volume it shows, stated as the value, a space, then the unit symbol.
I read 955377.55 m³
